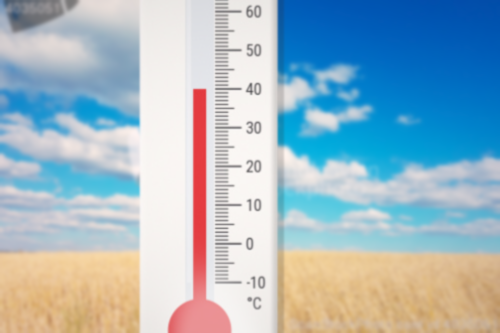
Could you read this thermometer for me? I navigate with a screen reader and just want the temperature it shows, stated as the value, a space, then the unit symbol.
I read 40 °C
